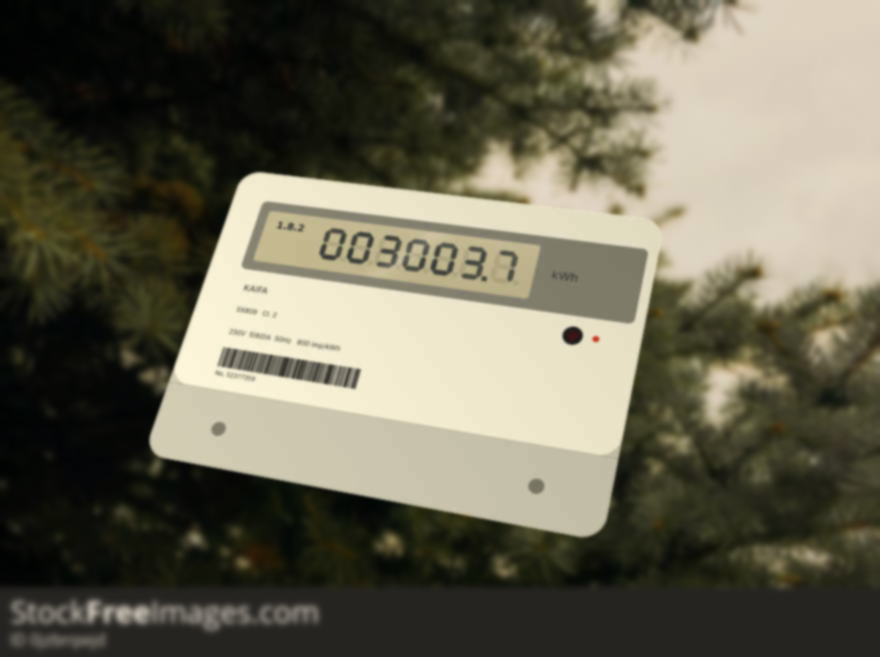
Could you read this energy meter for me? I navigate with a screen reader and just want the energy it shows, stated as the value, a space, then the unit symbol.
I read 3003.7 kWh
